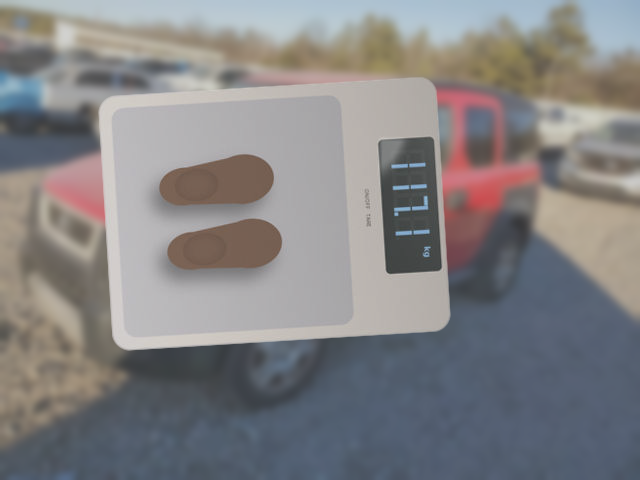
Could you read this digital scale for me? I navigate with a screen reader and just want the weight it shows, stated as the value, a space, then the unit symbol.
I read 117.1 kg
